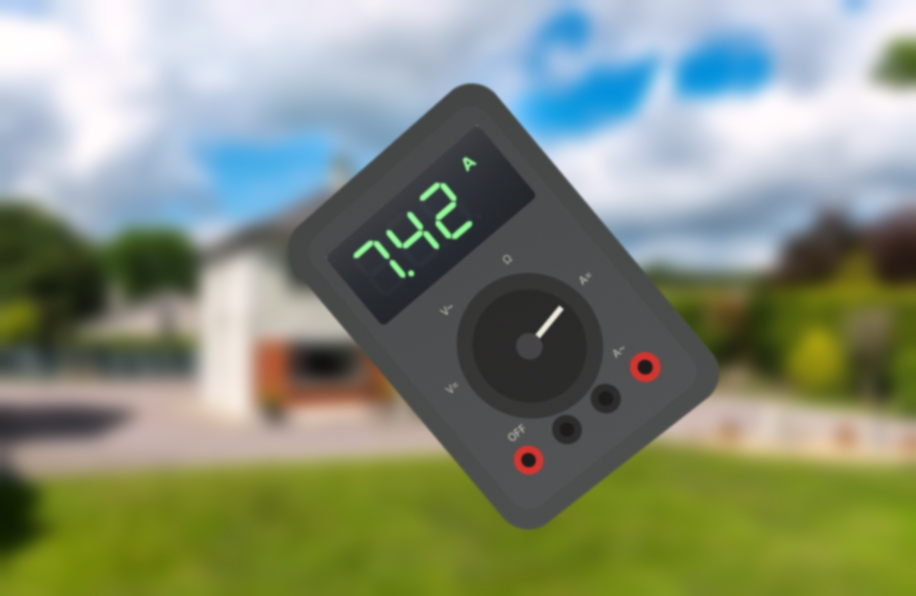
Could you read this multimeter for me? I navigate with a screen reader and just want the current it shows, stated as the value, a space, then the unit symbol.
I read 7.42 A
